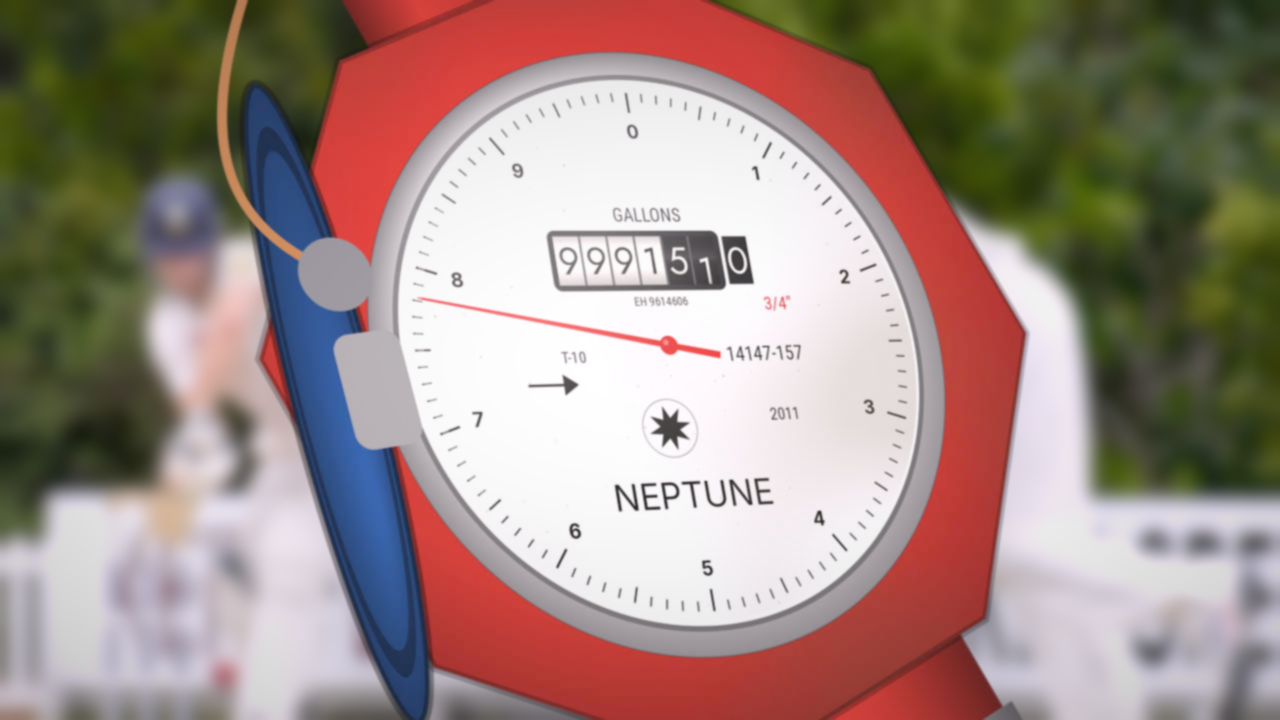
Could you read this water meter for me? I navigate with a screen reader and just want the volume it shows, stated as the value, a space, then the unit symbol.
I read 9991507.8 gal
